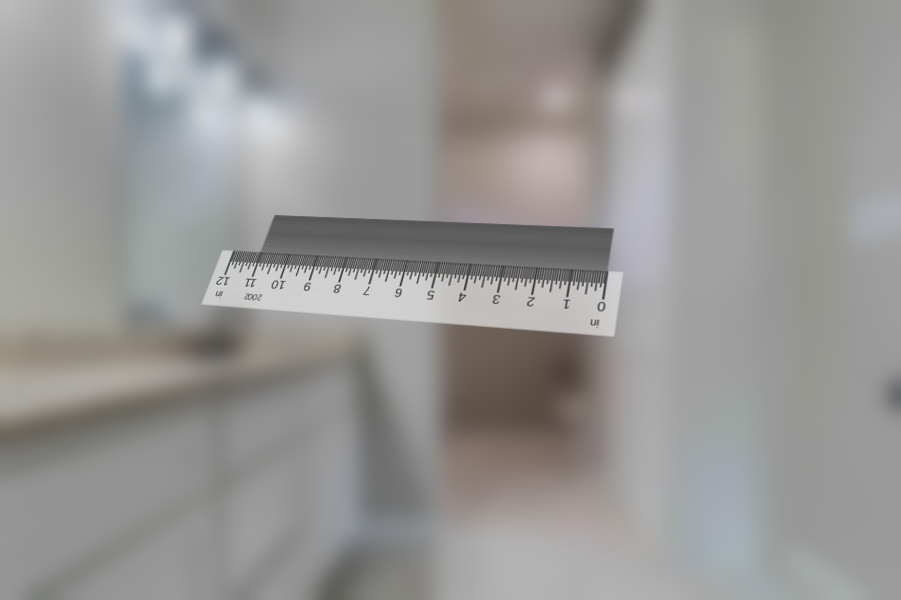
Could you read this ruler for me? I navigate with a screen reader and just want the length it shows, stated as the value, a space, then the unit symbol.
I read 11 in
